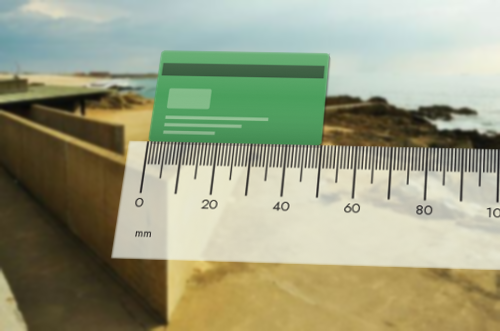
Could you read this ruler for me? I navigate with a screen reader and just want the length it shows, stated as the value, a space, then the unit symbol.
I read 50 mm
